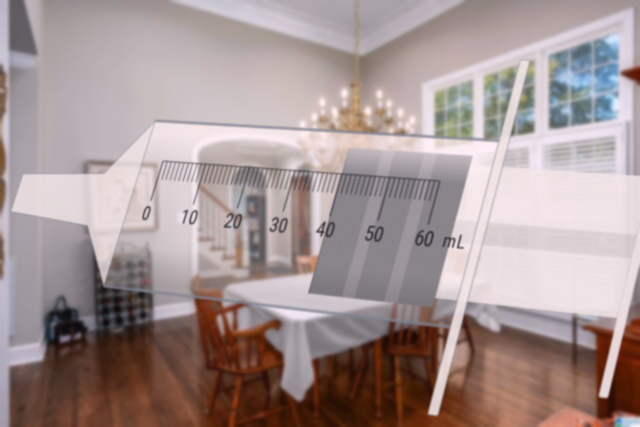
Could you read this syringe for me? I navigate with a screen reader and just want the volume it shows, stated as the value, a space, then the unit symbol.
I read 40 mL
